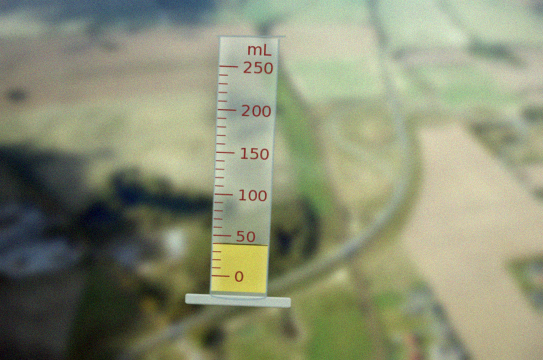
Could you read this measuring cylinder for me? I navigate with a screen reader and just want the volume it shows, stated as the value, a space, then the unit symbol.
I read 40 mL
